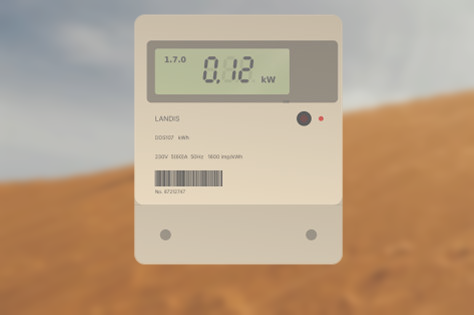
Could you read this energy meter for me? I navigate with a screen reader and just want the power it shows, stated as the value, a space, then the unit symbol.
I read 0.12 kW
